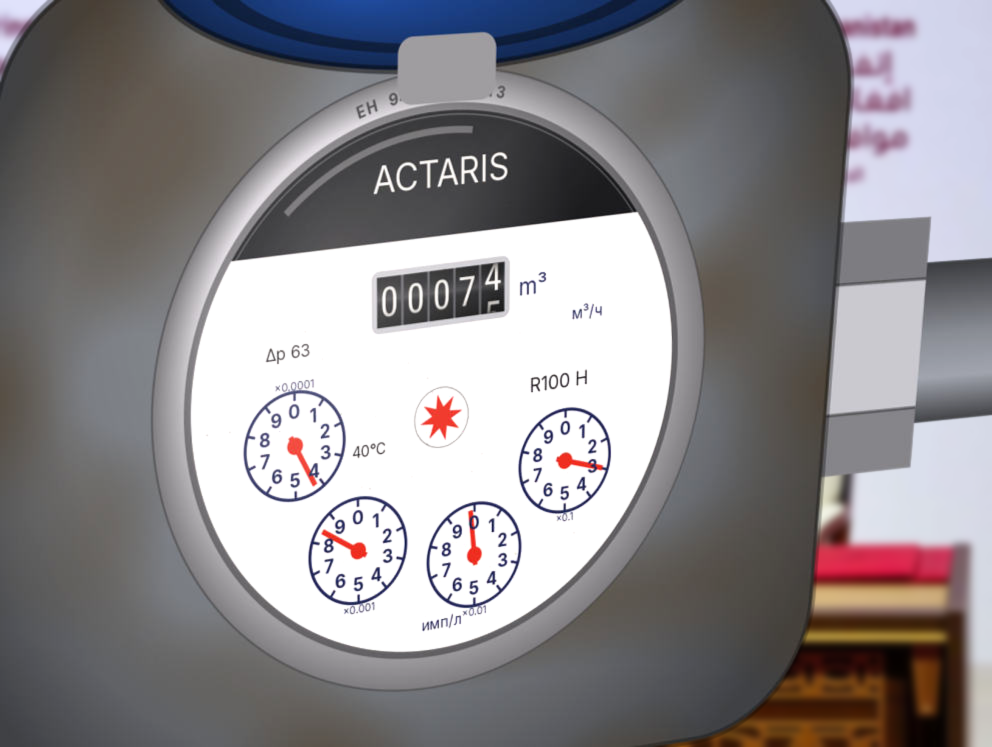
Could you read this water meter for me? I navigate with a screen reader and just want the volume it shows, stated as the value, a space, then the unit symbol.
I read 74.2984 m³
